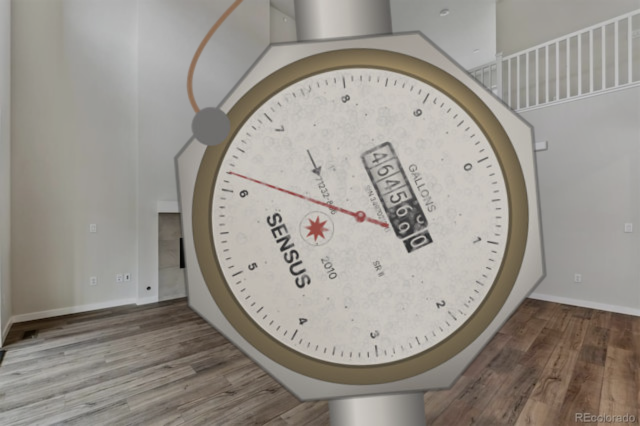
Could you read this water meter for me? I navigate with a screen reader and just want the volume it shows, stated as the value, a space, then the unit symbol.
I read 4645686.2 gal
